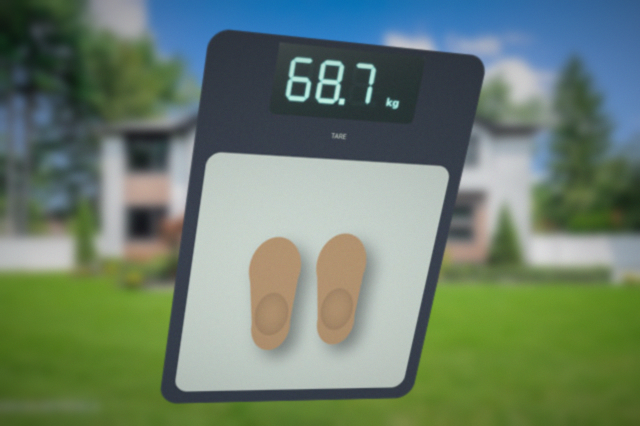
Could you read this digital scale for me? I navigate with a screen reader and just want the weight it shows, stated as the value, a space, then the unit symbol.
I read 68.7 kg
